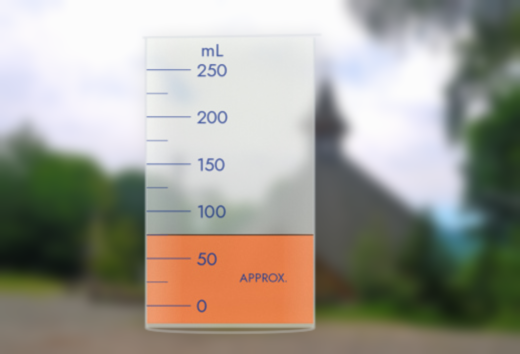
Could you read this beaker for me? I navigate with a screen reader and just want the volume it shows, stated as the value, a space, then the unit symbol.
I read 75 mL
